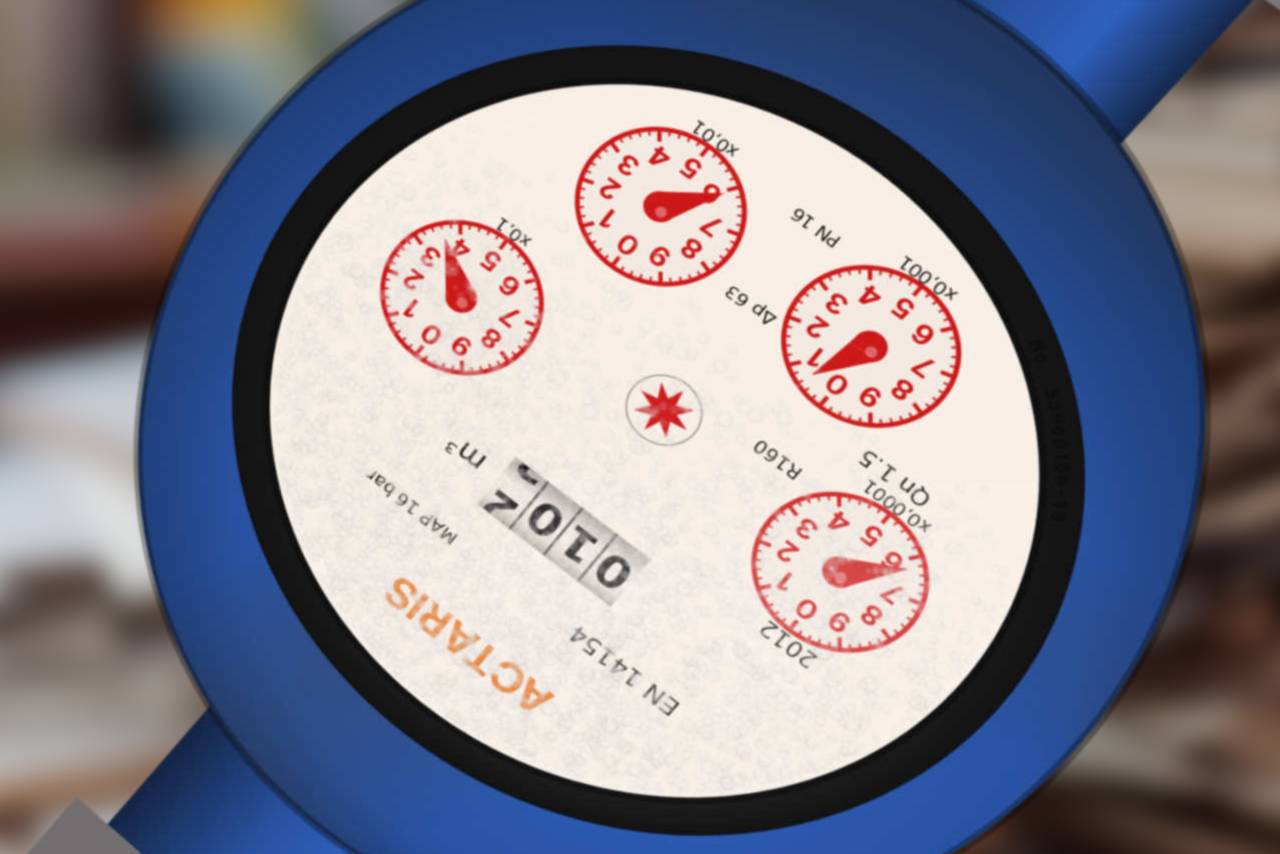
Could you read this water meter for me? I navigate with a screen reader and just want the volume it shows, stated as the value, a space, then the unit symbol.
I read 102.3606 m³
